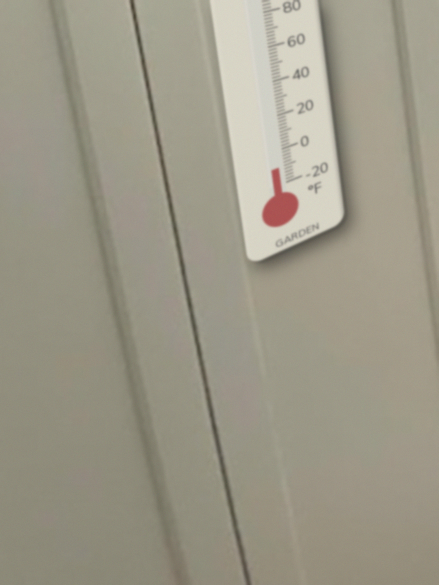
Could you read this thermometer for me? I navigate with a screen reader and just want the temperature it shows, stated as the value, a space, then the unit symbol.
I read -10 °F
